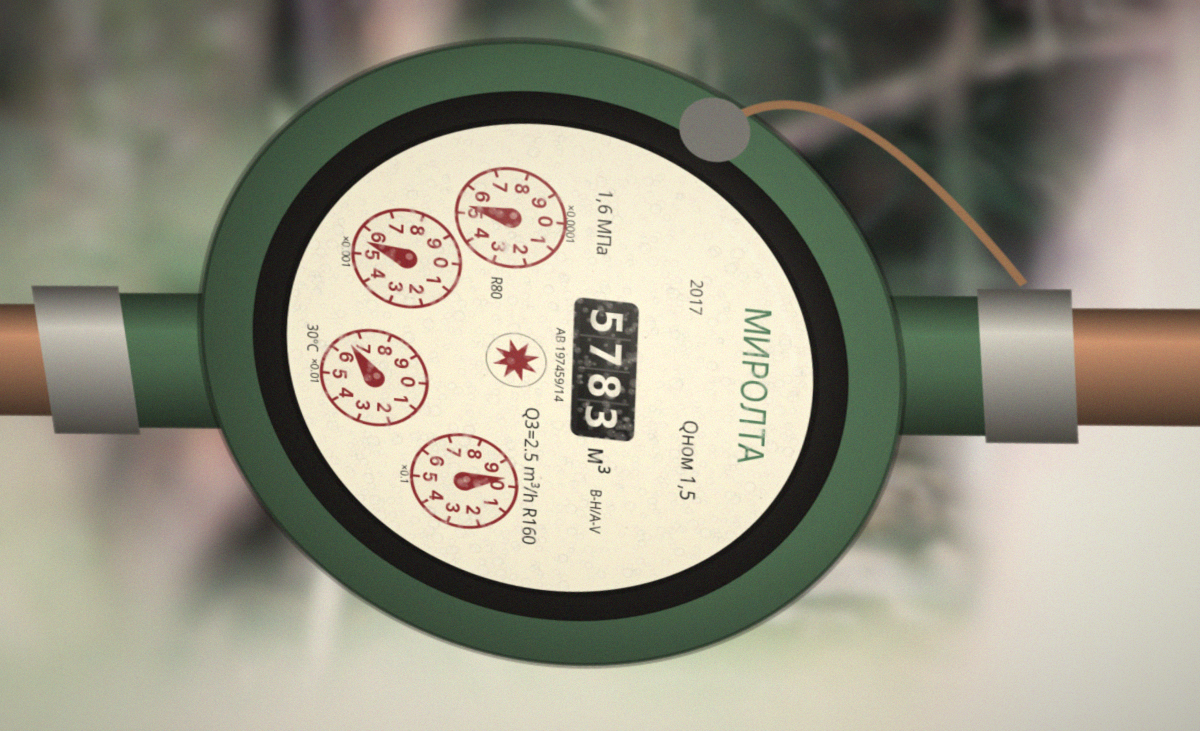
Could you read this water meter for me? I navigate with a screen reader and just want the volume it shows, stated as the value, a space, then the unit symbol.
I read 5782.9655 m³
